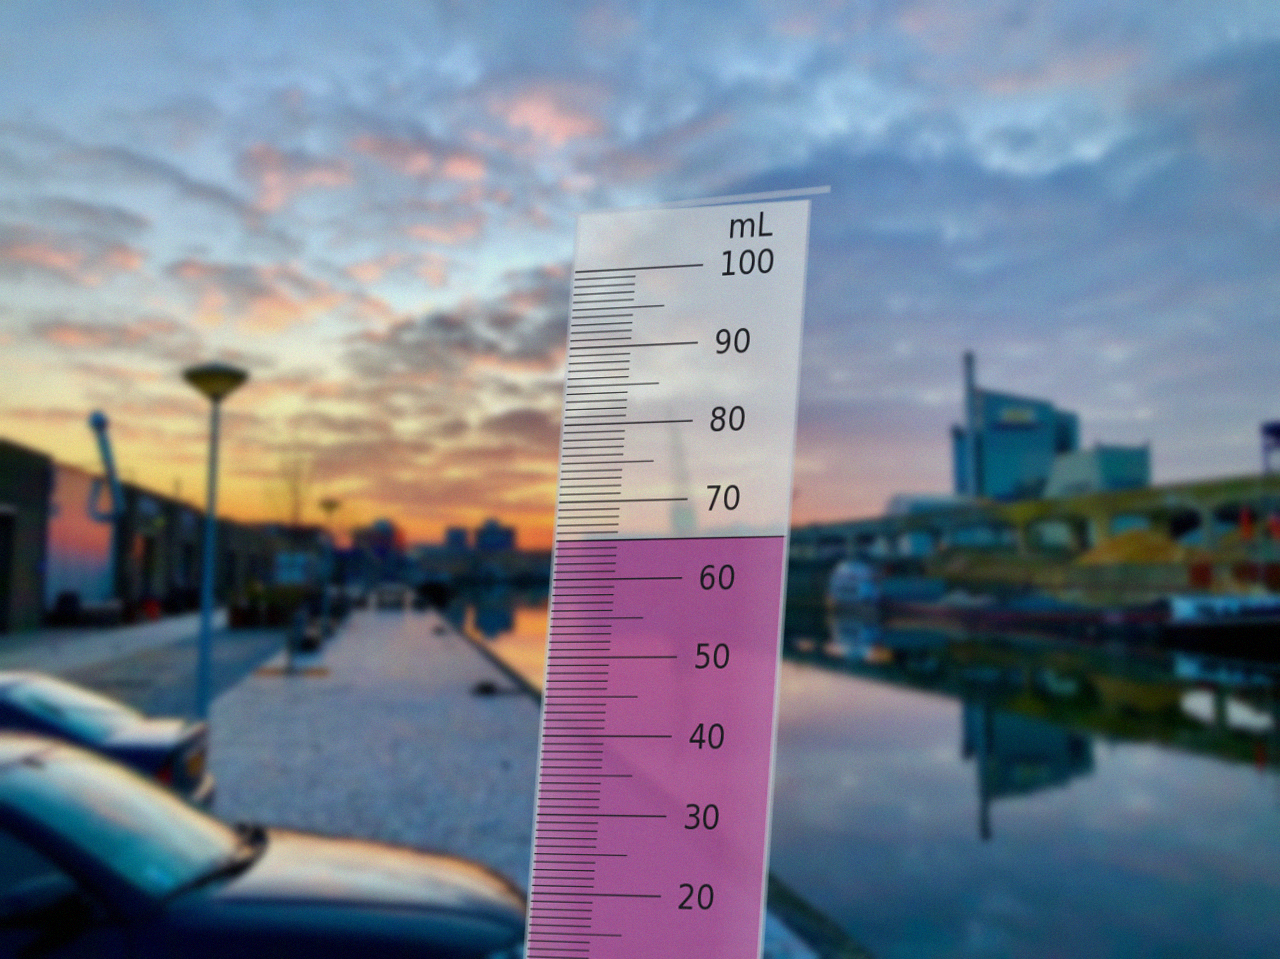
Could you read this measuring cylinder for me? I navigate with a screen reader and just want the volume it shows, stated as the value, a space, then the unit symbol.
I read 65 mL
